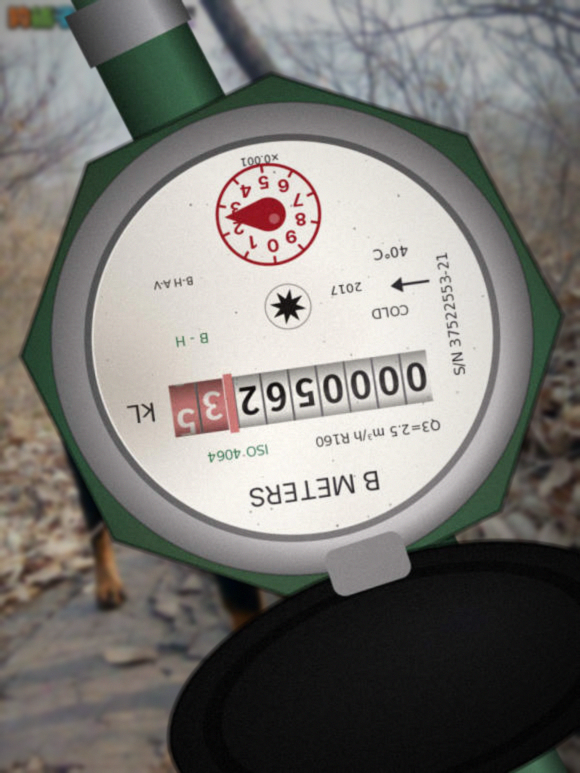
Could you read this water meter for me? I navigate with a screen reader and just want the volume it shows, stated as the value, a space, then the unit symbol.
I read 562.352 kL
